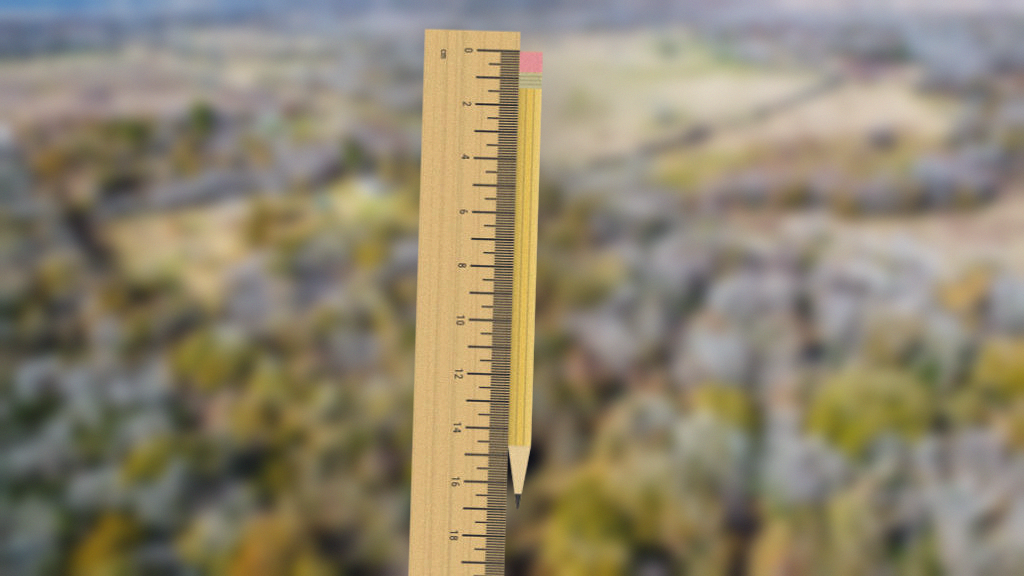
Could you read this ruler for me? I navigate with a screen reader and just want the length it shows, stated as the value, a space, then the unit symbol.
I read 17 cm
